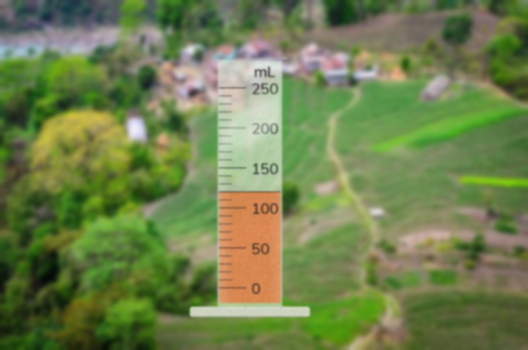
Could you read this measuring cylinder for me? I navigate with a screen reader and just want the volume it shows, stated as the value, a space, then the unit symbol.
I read 120 mL
